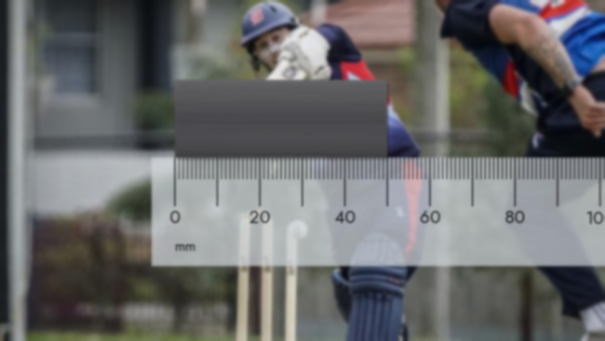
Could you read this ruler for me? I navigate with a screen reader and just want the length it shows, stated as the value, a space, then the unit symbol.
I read 50 mm
